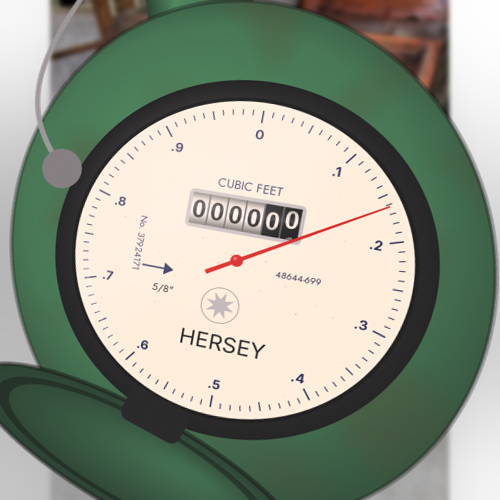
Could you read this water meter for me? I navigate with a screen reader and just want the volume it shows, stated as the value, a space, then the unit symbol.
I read 0.16 ft³
